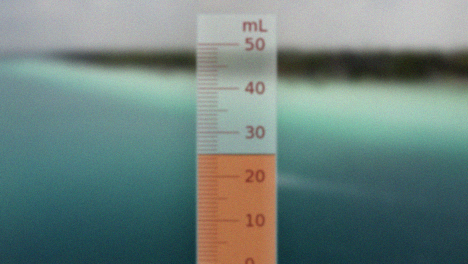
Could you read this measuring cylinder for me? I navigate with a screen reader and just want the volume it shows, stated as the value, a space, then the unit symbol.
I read 25 mL
